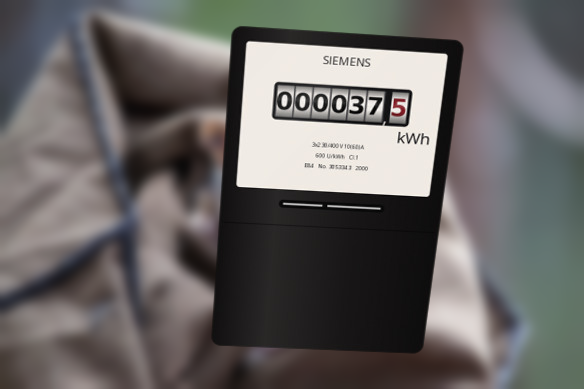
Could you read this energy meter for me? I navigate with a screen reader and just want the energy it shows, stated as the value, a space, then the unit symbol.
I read 37.5 kWh
